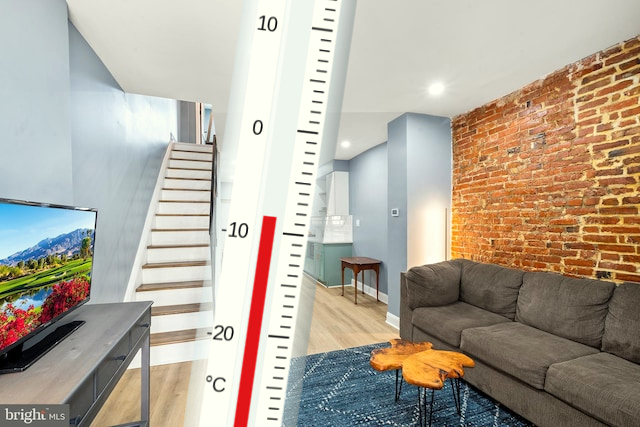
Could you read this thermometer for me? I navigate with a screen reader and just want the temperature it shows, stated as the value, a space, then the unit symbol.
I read -8.5 °C
